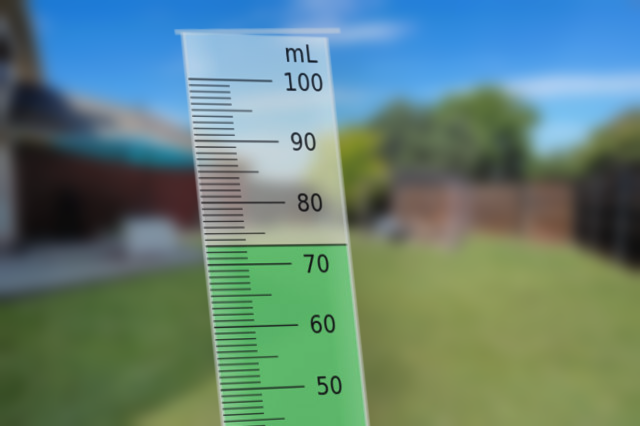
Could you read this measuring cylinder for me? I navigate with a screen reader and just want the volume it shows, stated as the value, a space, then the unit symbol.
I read 73 mL
